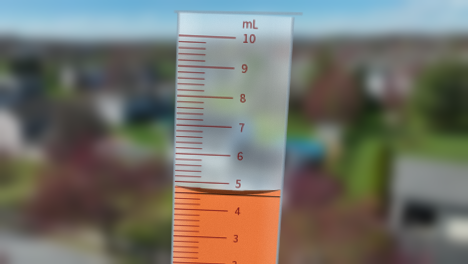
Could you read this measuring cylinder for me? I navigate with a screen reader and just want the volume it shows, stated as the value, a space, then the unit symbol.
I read 4.6 mL
